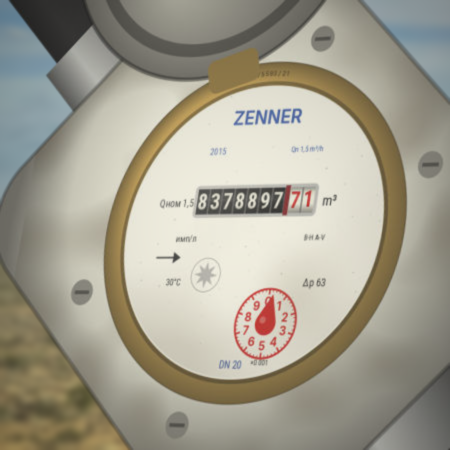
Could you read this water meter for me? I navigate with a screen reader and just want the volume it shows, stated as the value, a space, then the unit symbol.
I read 8378897.710 m³
